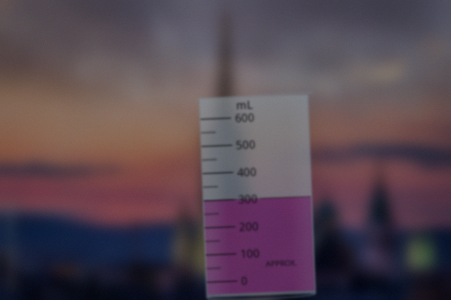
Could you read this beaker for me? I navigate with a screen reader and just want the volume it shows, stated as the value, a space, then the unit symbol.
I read 300 mL
